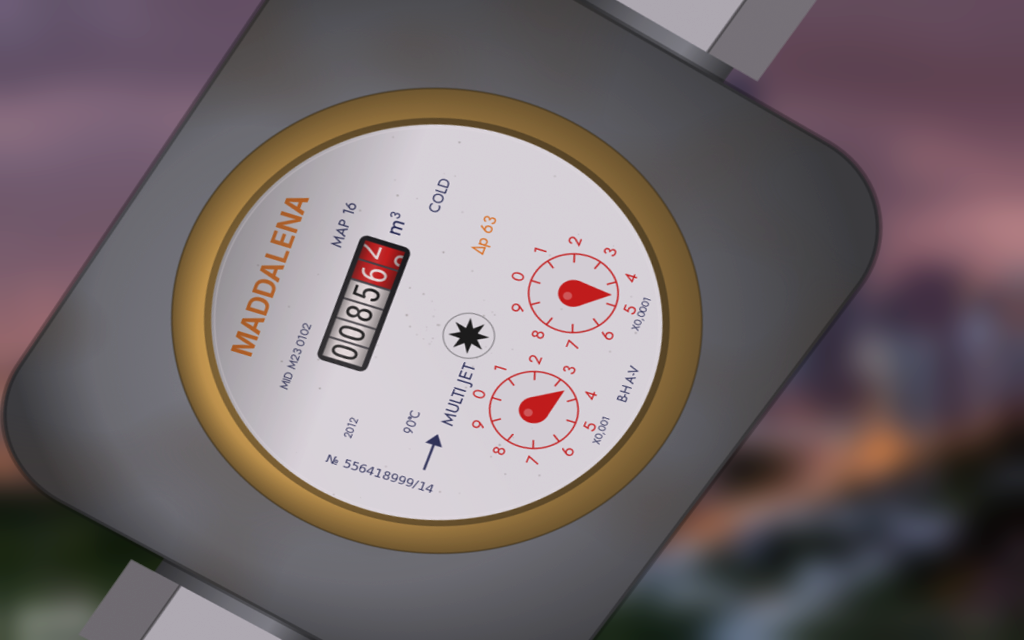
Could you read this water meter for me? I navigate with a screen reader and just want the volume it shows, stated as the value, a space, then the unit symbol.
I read 85.6234 m³
